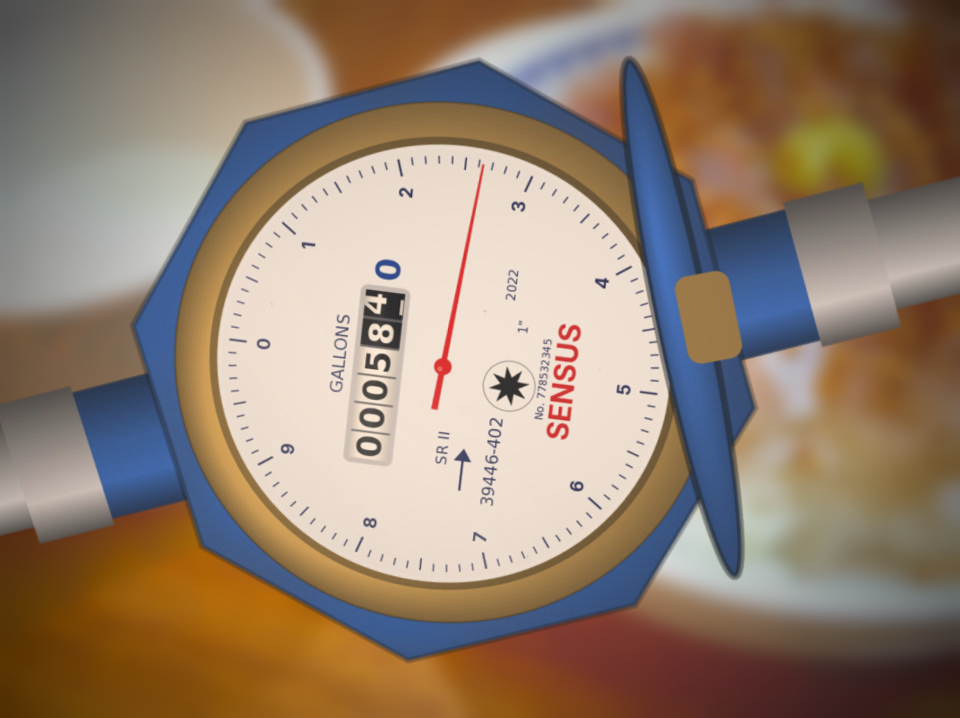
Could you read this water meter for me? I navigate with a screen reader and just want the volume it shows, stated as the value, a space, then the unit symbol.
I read 5842.6 gal
